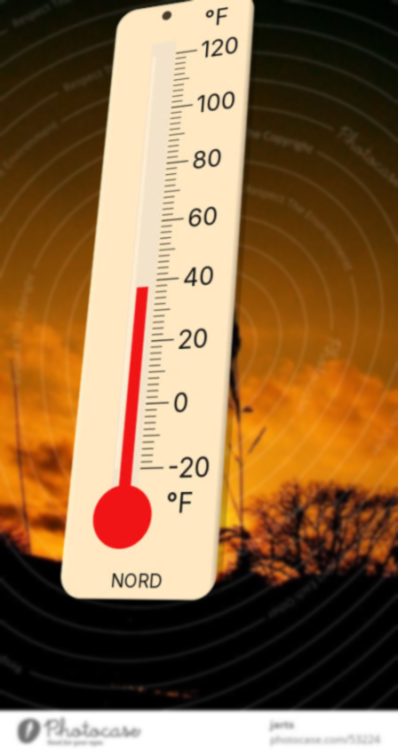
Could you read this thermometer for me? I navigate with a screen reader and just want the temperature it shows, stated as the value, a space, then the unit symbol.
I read 38 °F
